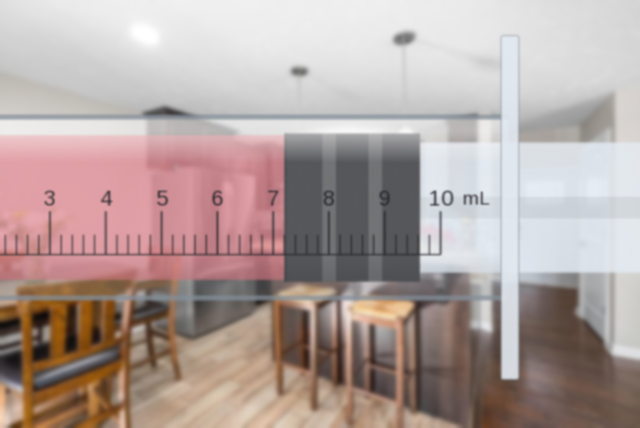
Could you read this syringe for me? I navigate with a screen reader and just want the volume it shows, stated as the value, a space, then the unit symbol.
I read 7.2 mL
